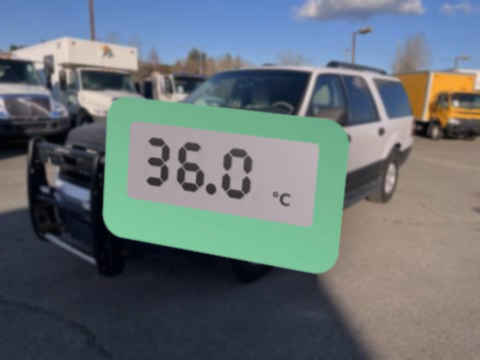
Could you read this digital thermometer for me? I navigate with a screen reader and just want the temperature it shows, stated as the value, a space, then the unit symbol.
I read 36.0 °C
